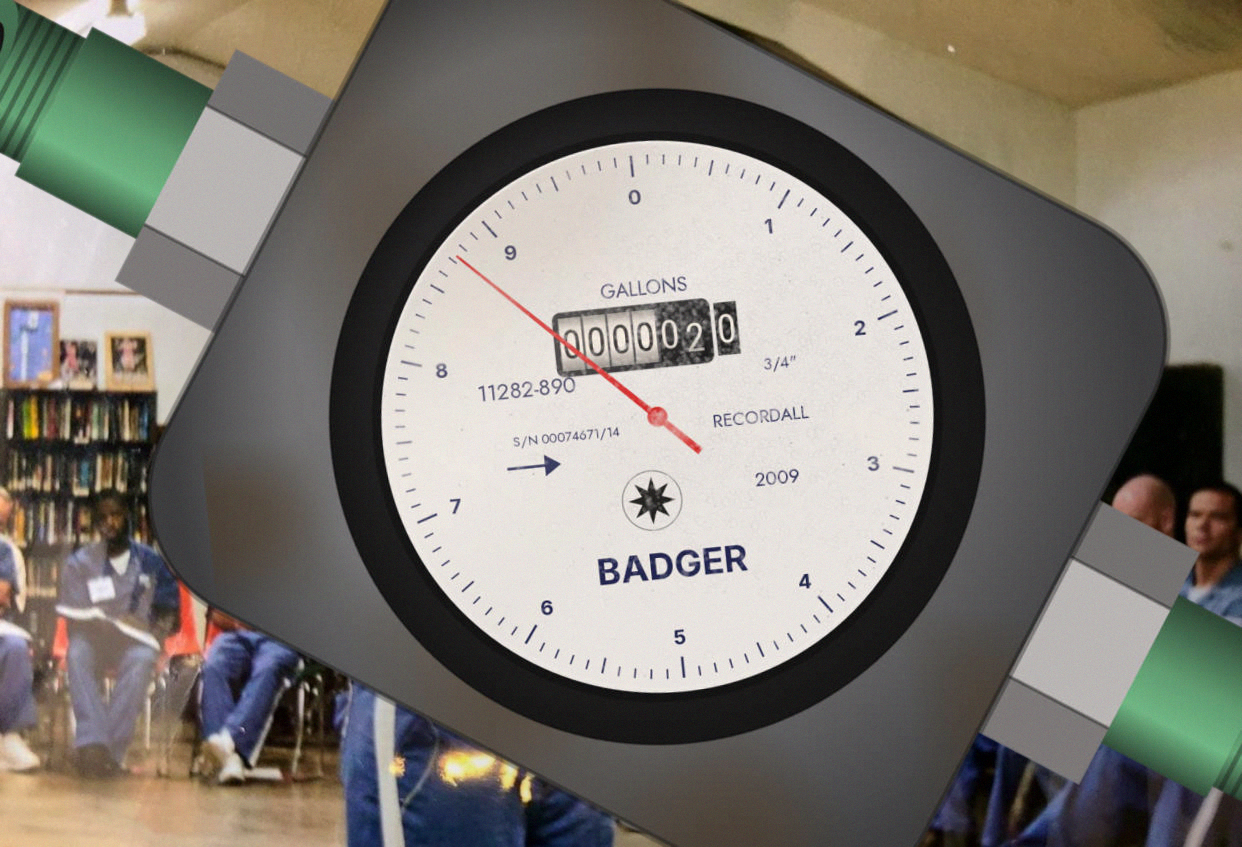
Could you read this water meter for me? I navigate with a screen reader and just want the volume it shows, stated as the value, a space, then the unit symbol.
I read 18.7 gal
